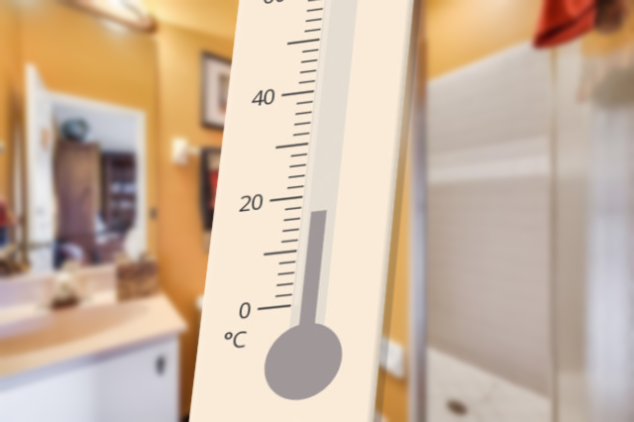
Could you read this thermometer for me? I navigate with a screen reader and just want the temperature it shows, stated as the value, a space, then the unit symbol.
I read 17 °C
